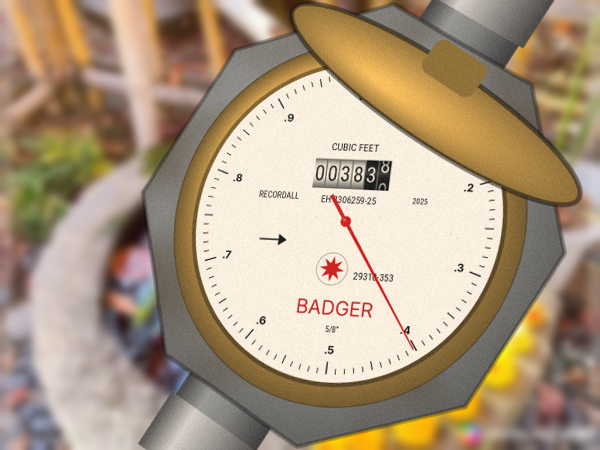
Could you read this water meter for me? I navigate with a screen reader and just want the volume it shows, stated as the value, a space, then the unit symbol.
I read 3838.40 ft³
